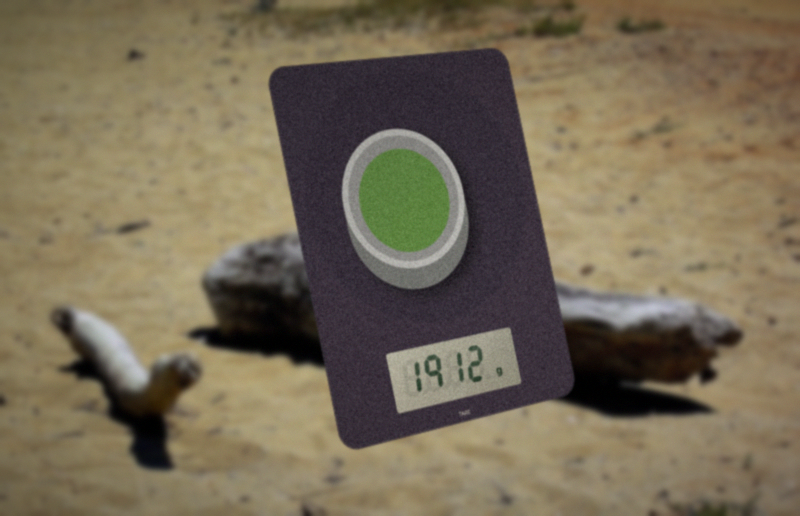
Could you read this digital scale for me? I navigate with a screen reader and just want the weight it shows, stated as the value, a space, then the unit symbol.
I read 1912 g
